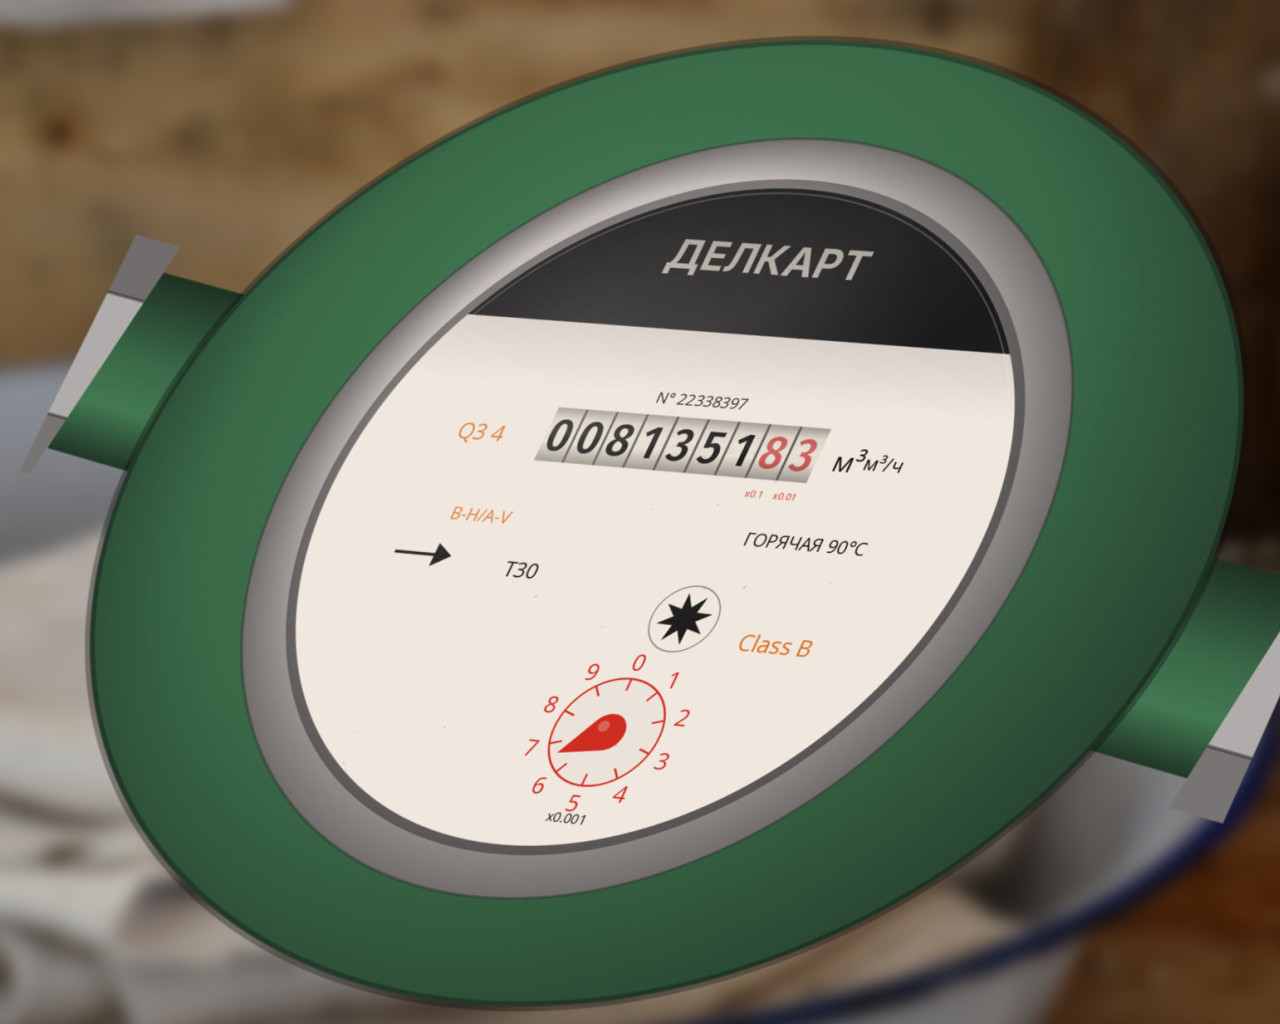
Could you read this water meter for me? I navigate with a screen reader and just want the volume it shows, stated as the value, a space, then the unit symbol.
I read 81351.836 m³
